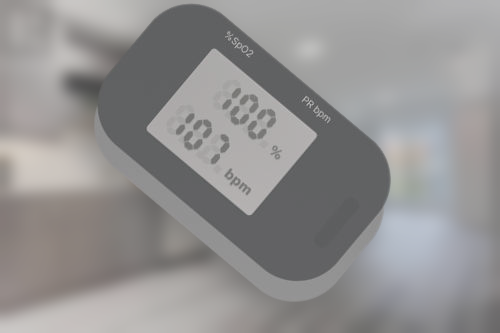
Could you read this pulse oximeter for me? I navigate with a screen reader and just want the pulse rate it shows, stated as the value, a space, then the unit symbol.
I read 107 bpm
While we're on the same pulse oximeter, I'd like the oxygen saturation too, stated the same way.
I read 100 %
